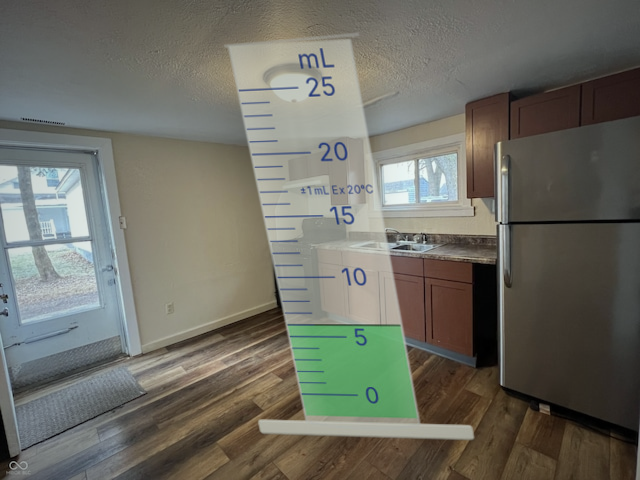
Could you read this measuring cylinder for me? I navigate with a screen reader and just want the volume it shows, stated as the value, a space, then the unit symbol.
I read 6 mL
